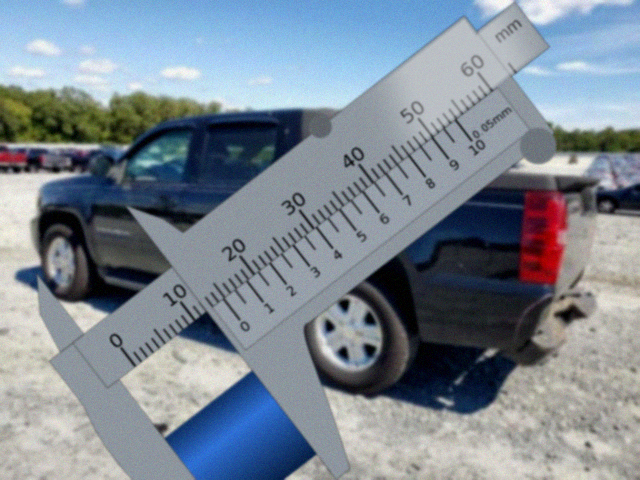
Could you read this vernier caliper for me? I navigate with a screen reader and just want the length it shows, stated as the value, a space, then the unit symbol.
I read 14.8 mm
